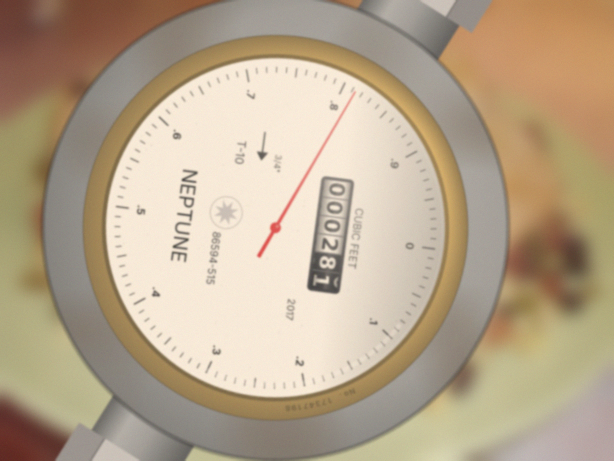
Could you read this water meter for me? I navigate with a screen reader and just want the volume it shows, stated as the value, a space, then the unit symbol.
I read 280.81 ft³
